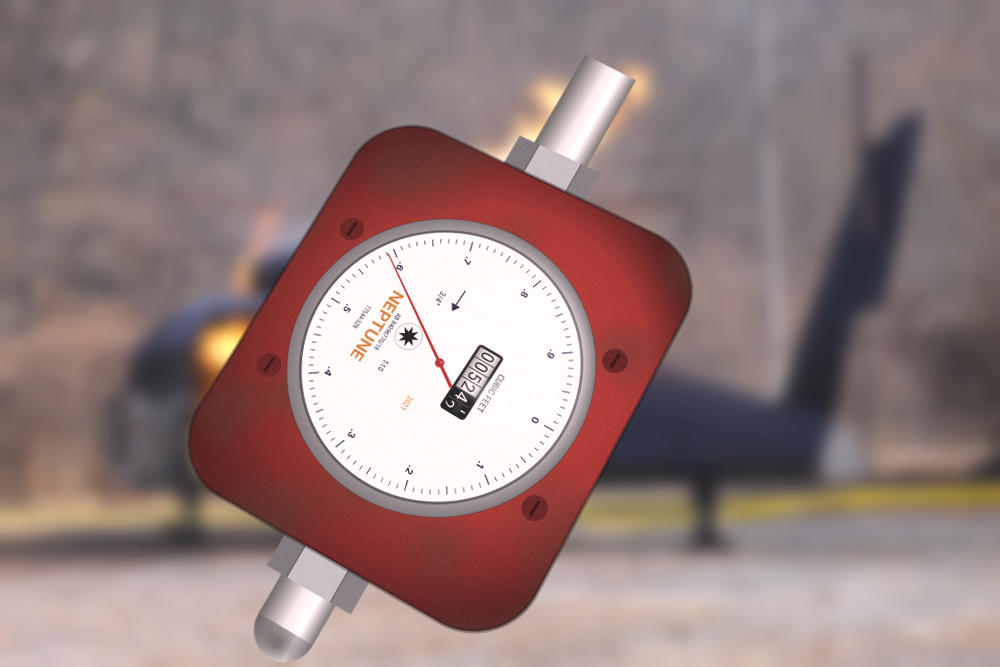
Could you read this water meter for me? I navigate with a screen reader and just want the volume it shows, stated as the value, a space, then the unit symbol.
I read 5241.59 ft³
